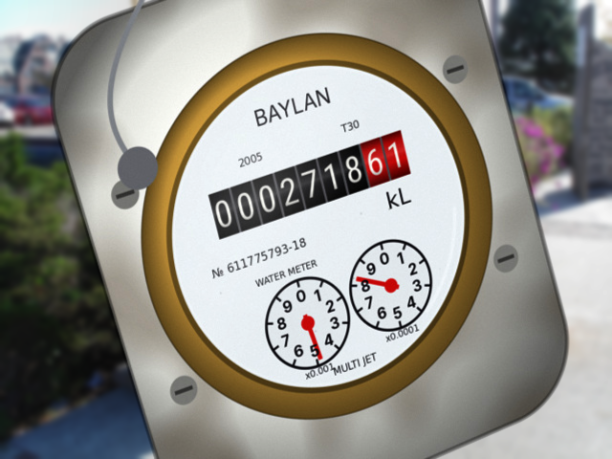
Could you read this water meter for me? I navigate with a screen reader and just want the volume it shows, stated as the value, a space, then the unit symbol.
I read 2718.6148 kL
